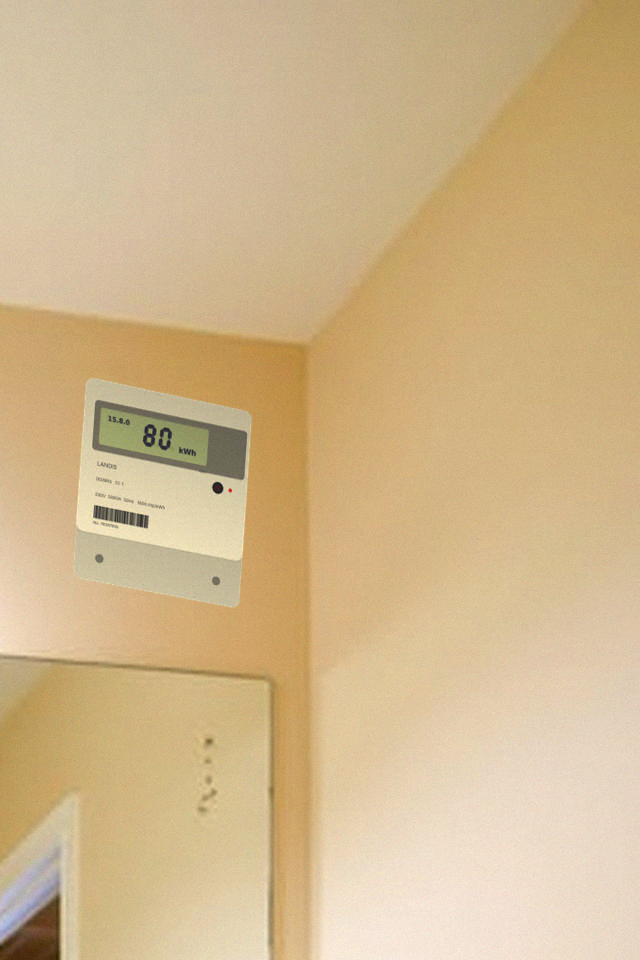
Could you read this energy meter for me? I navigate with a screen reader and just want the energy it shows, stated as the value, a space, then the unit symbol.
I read 80 kWh
